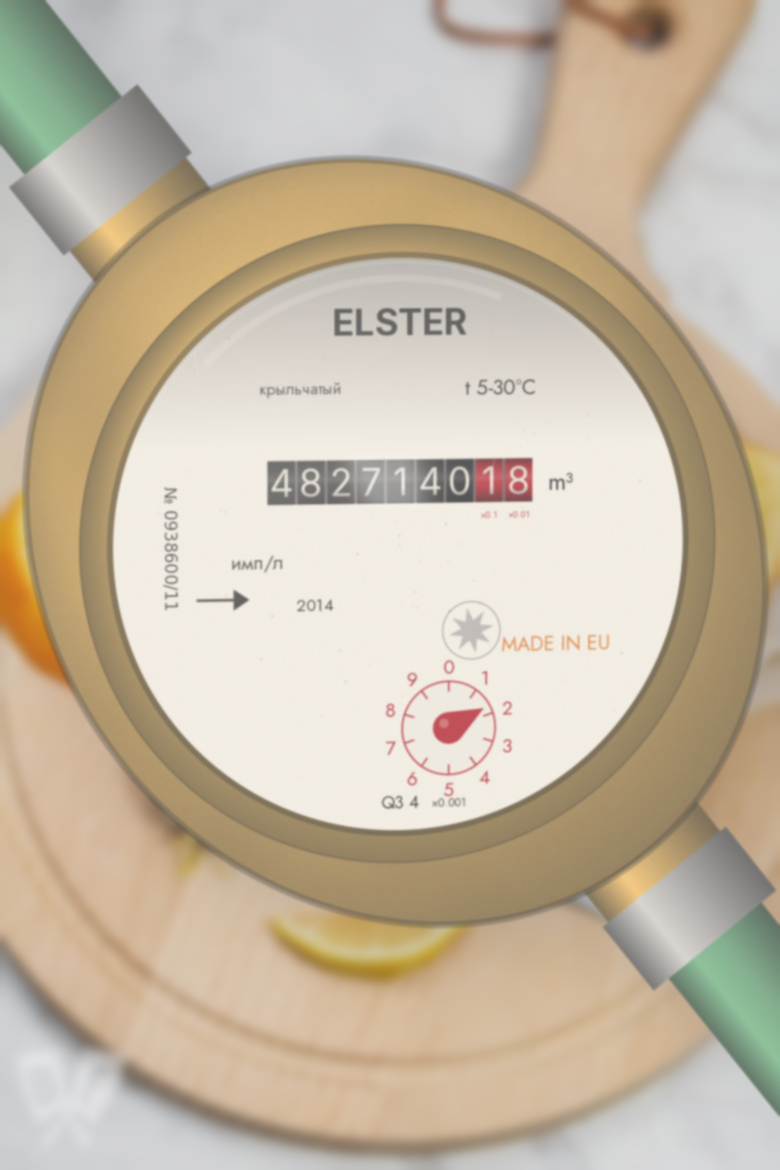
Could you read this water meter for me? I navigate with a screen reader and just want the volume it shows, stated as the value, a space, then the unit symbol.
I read 4827140.181 m³
